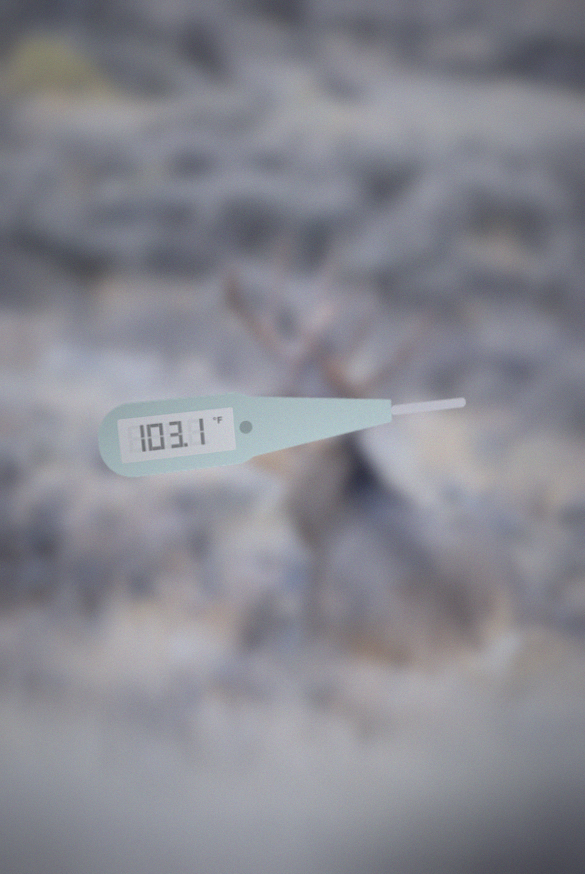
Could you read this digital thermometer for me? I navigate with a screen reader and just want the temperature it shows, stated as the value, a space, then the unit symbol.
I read 103.1 °F
